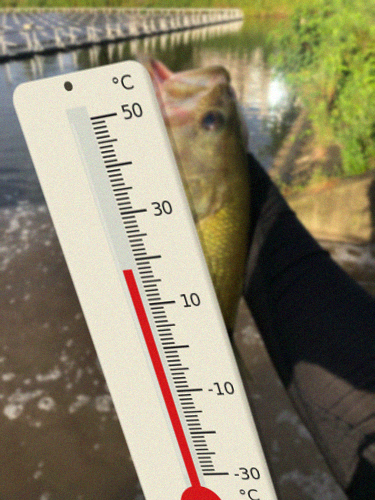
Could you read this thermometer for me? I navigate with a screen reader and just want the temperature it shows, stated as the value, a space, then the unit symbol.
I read 18 °C
